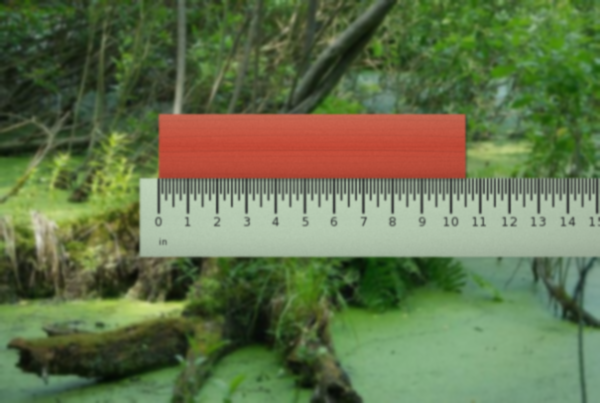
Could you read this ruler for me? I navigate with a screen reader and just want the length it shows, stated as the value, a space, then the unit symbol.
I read 10.5 in
